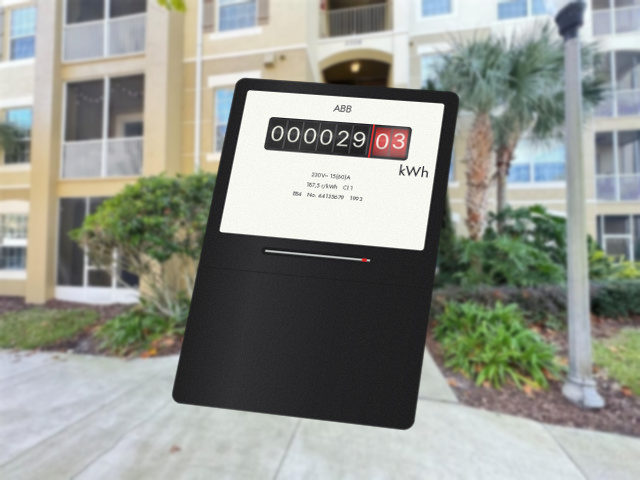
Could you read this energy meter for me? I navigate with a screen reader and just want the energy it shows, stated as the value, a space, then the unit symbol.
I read 29.03 kWh
